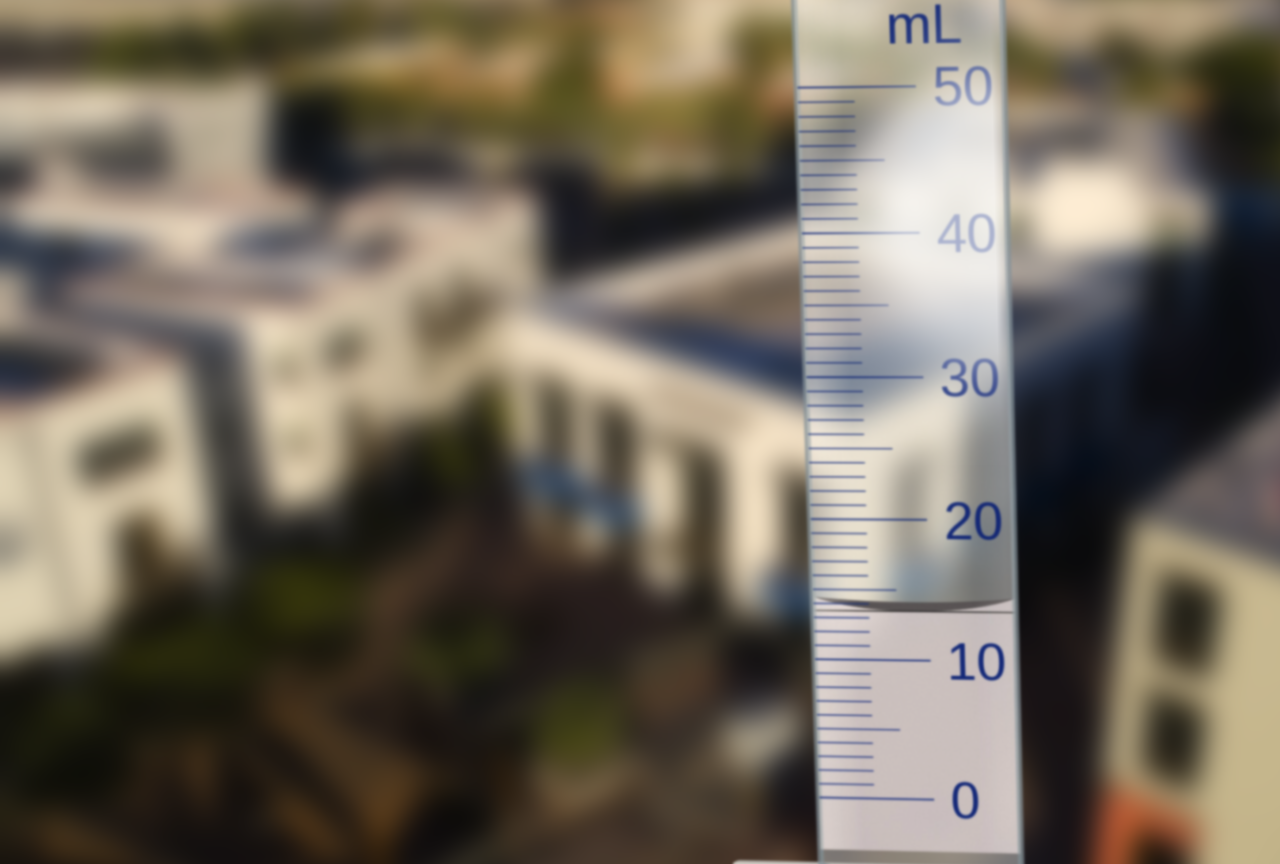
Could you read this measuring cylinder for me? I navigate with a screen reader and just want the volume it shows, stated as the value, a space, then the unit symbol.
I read 13.5 mL
